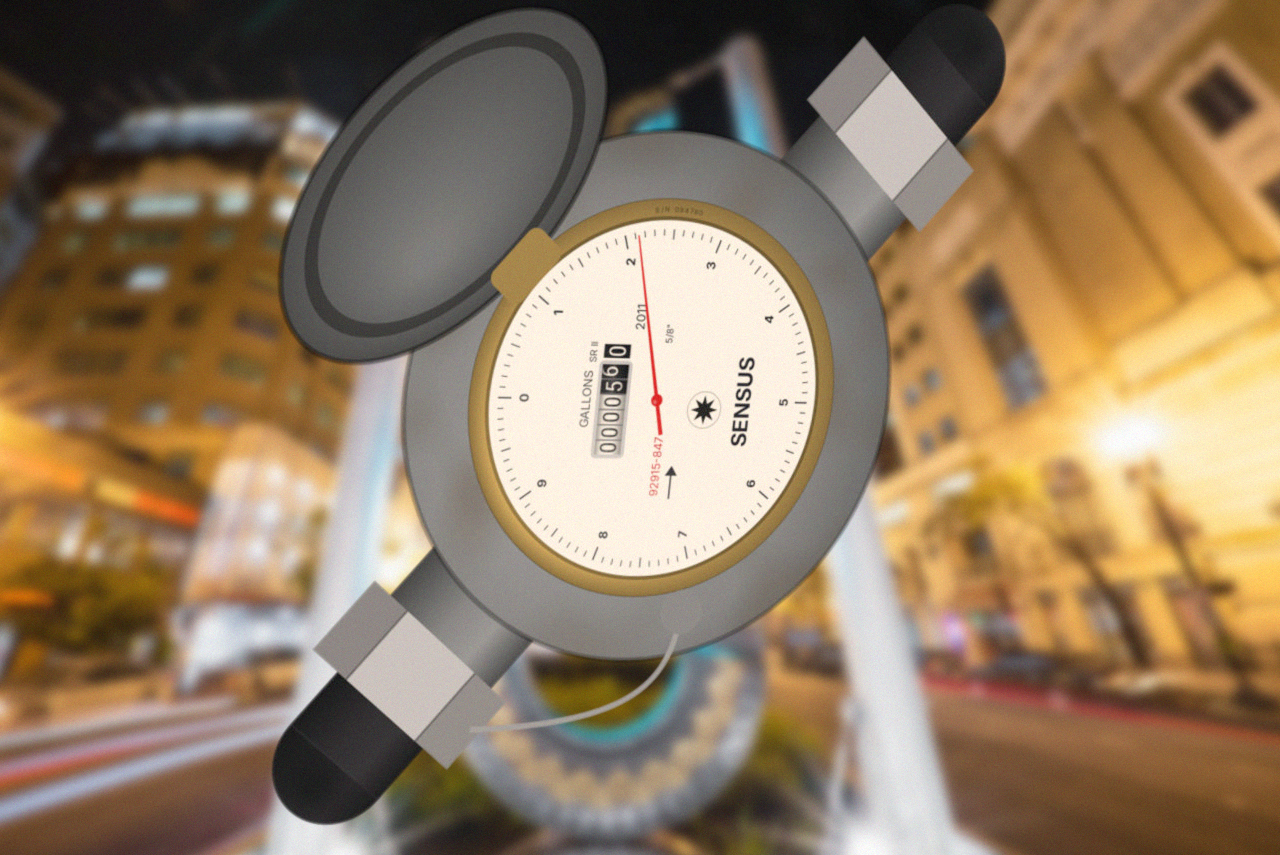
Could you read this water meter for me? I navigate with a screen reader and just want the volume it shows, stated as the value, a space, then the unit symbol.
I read 562.1 gal
